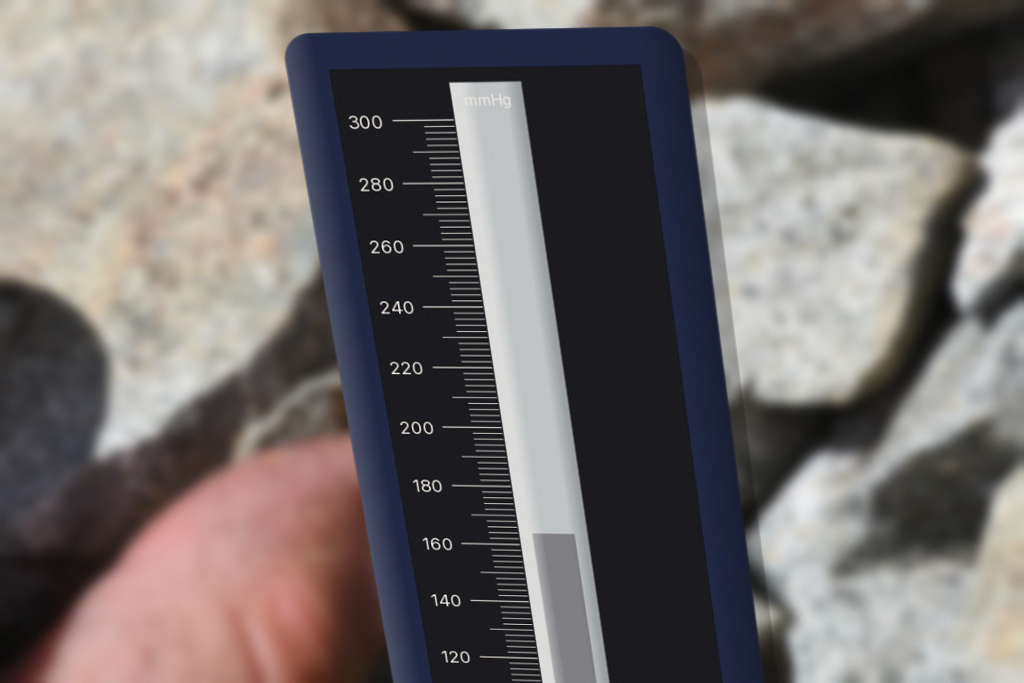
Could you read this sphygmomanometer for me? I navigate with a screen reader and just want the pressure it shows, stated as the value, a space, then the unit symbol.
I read 164 mmHg
